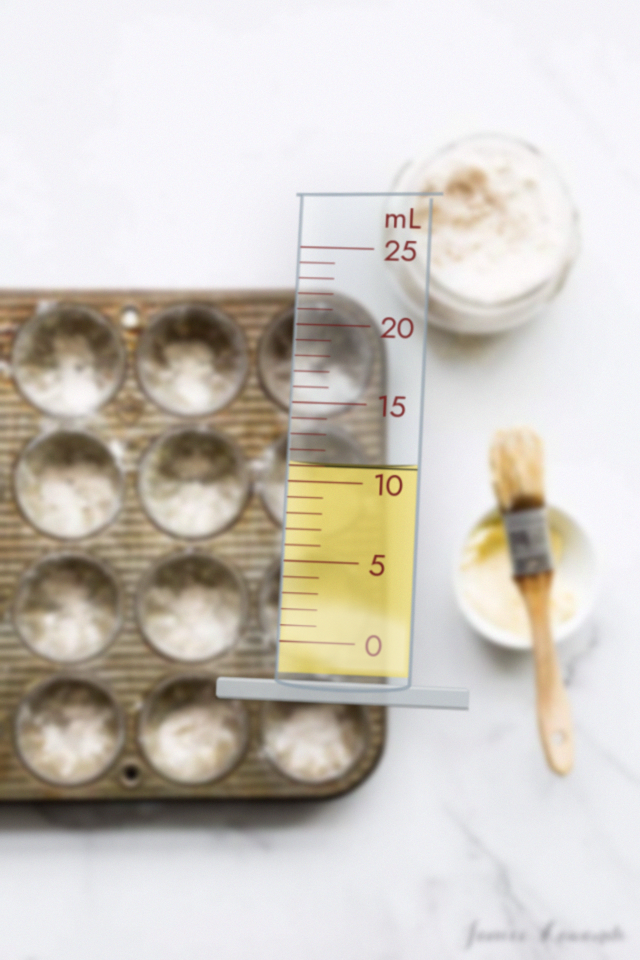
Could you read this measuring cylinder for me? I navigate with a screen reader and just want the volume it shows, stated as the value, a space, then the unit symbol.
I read 11 mL
